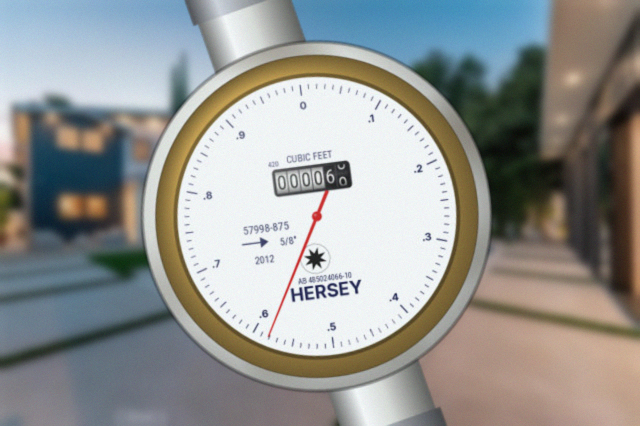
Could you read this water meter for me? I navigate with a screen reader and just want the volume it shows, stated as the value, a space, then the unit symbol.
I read 68.58 ft³
